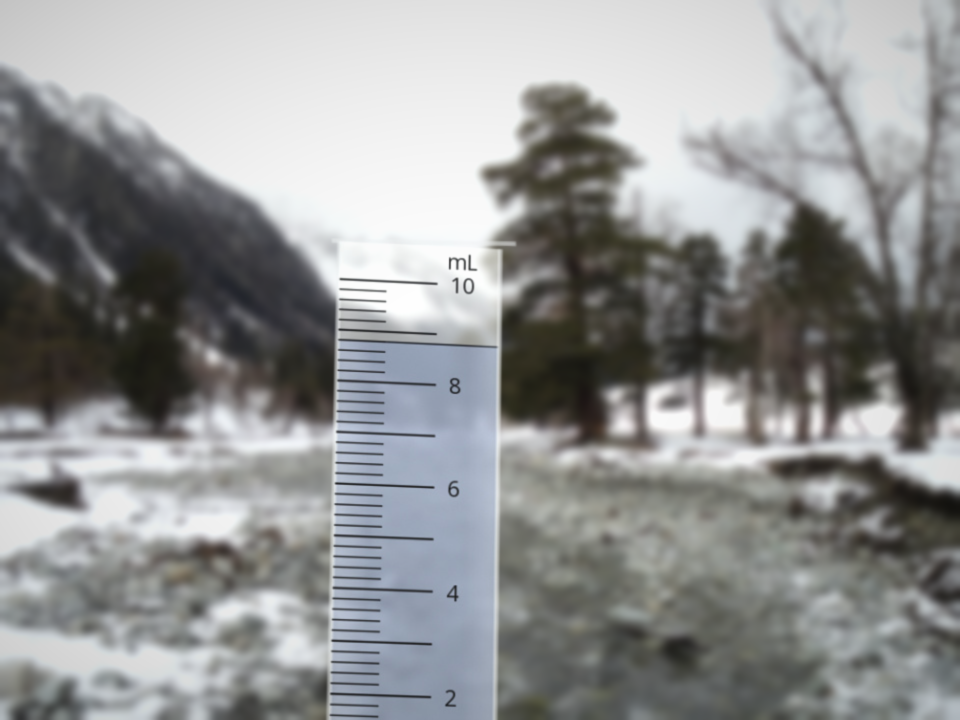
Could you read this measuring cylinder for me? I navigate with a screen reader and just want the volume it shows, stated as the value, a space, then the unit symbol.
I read 8.8 mL
